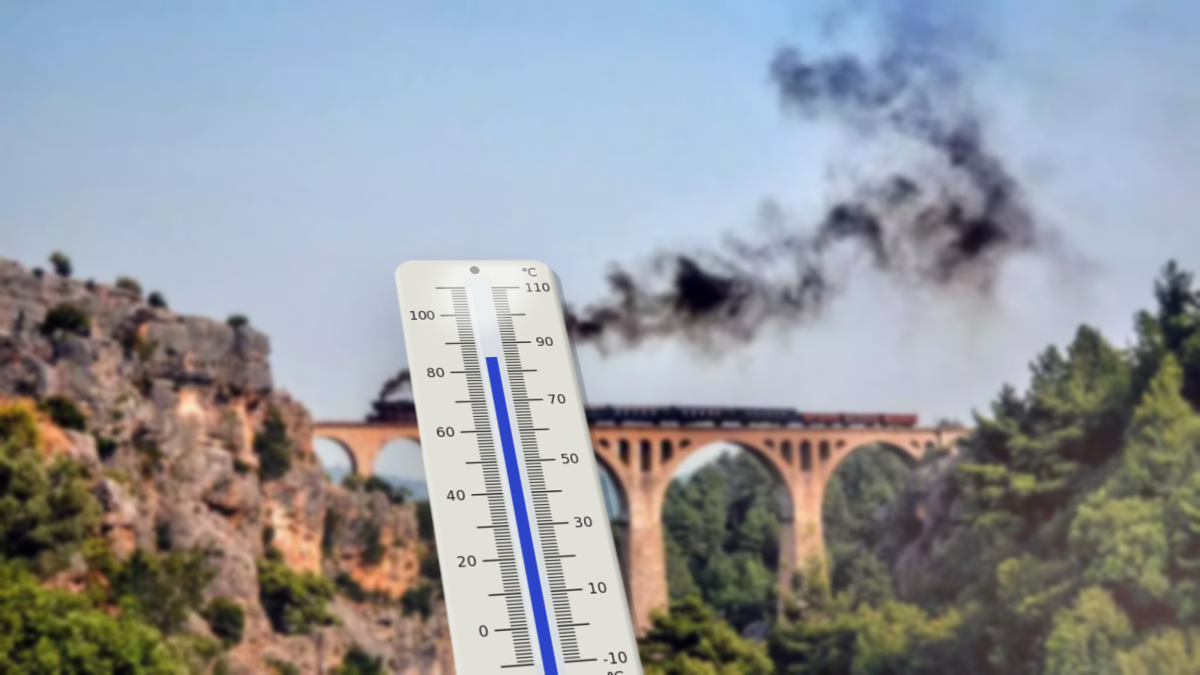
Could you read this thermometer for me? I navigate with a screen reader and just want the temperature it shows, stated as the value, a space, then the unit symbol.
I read 85 °C
